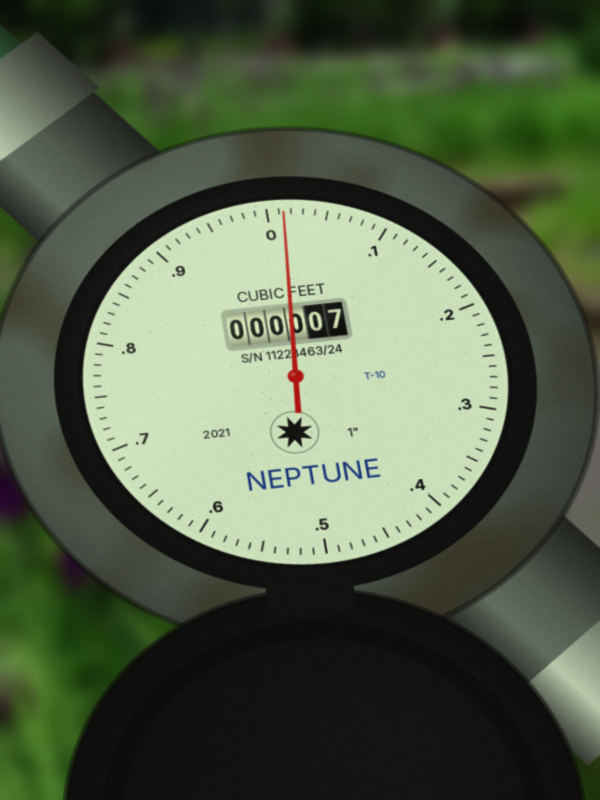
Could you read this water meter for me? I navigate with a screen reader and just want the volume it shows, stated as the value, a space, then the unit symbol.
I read 7.01 ft³
